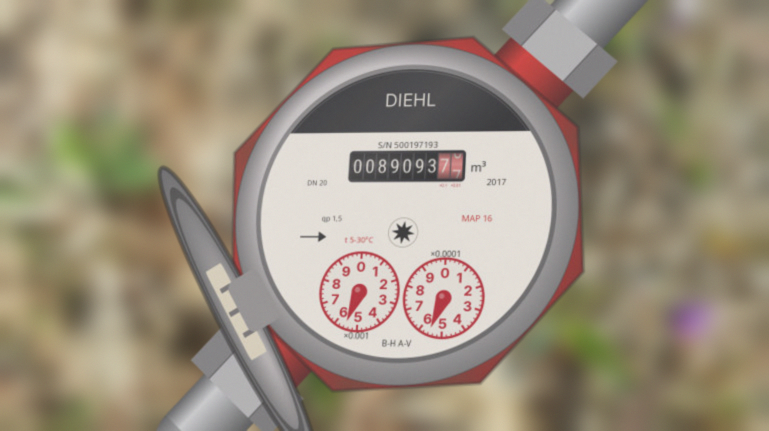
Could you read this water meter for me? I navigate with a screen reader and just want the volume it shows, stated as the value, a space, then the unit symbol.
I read 89093.7655 m³
